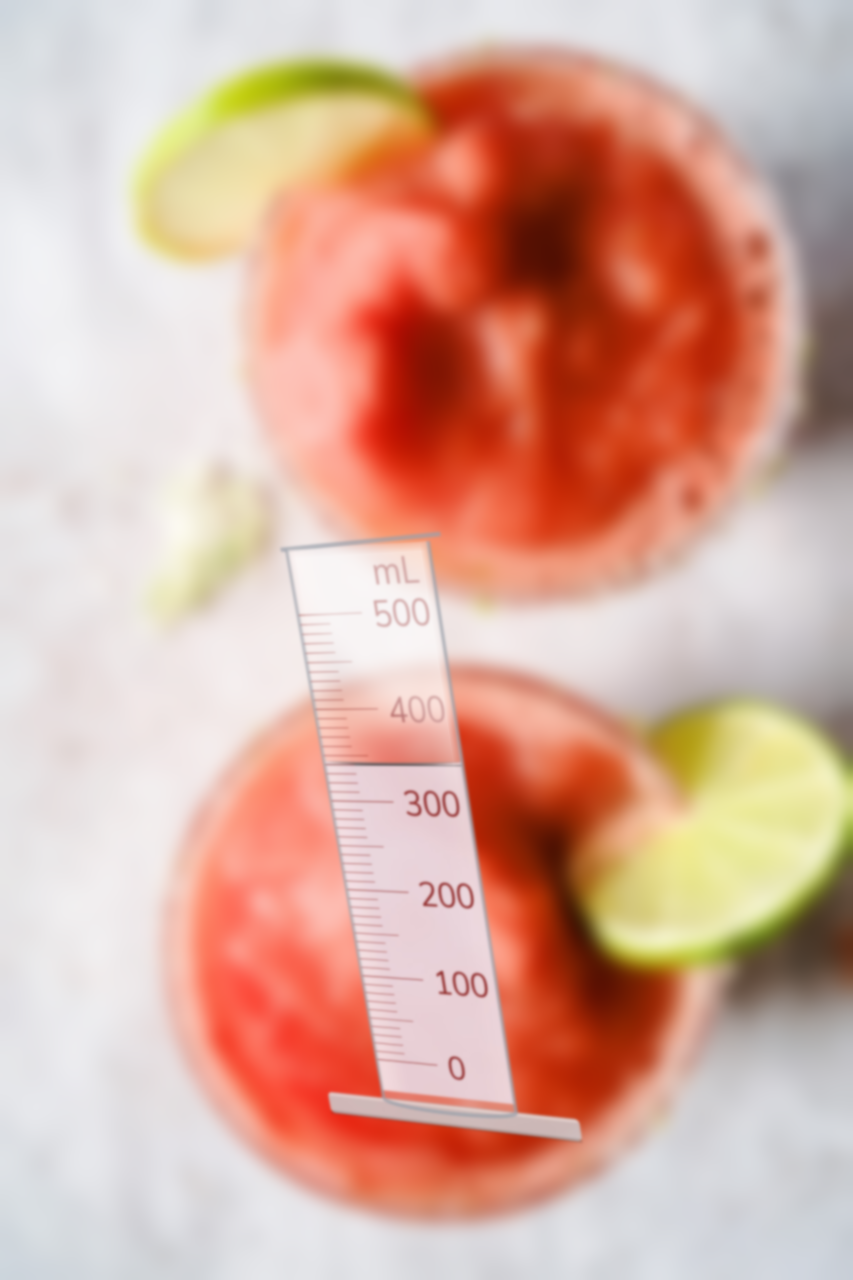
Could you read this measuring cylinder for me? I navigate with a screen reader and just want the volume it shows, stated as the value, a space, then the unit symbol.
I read 340 mL
